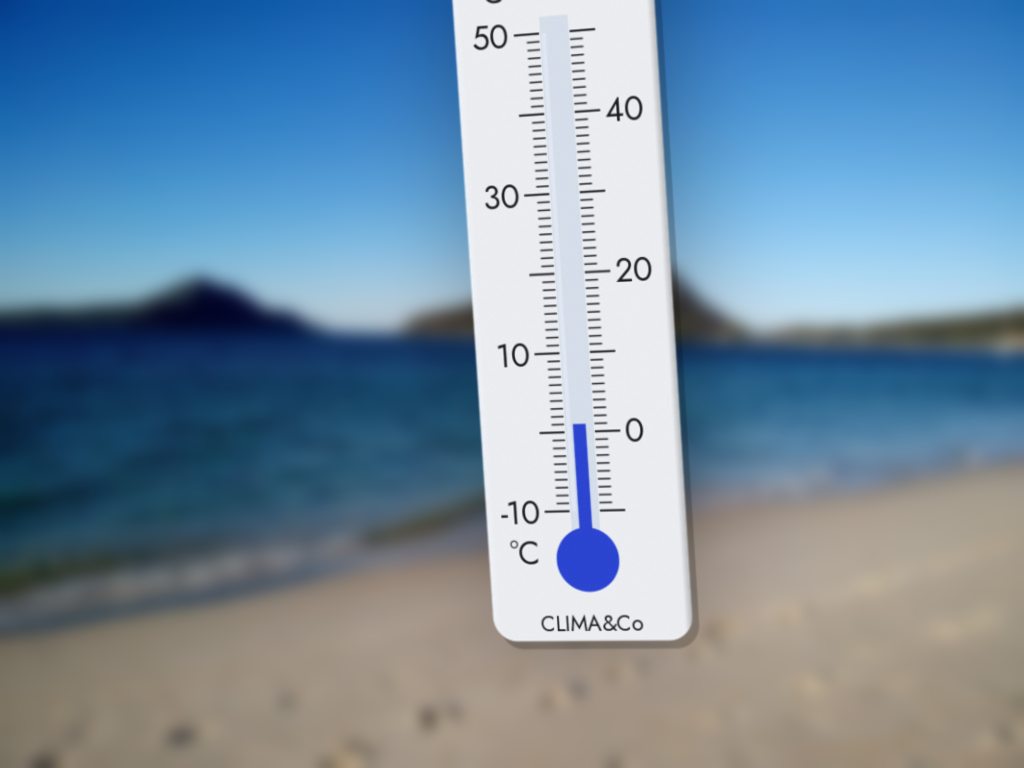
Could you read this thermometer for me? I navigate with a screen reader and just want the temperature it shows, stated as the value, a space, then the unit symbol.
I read 1 °C
